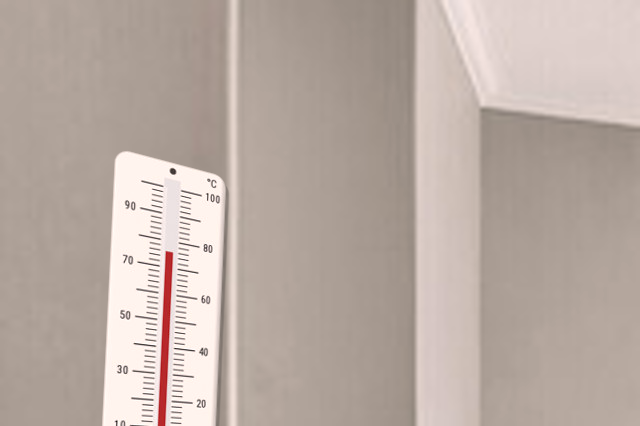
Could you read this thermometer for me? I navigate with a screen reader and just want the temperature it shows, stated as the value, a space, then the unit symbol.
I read 76 °C
